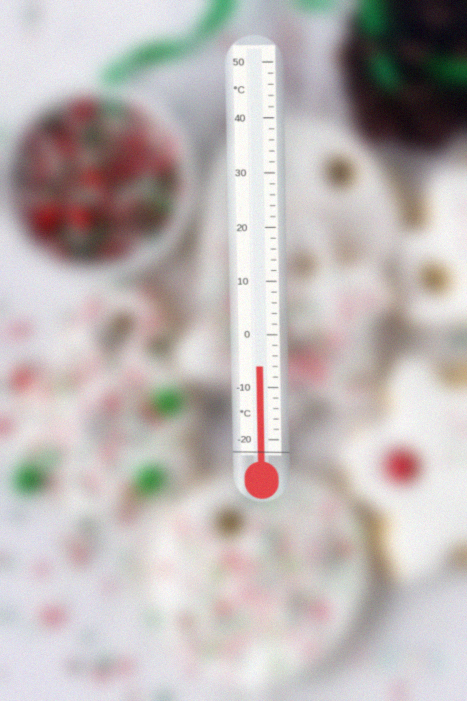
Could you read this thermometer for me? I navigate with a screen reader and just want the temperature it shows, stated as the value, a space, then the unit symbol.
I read -6 °C
